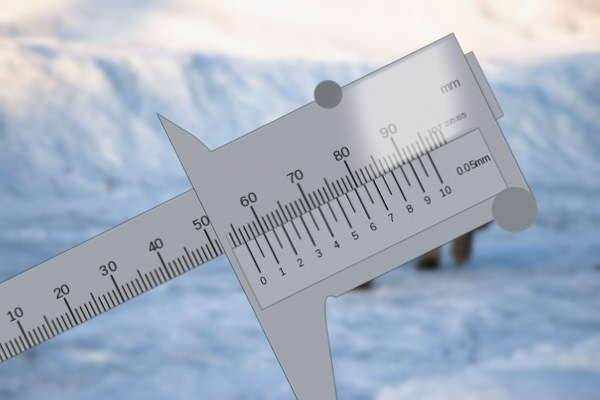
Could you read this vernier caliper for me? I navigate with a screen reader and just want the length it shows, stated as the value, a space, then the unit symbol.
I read 56.0 mm
